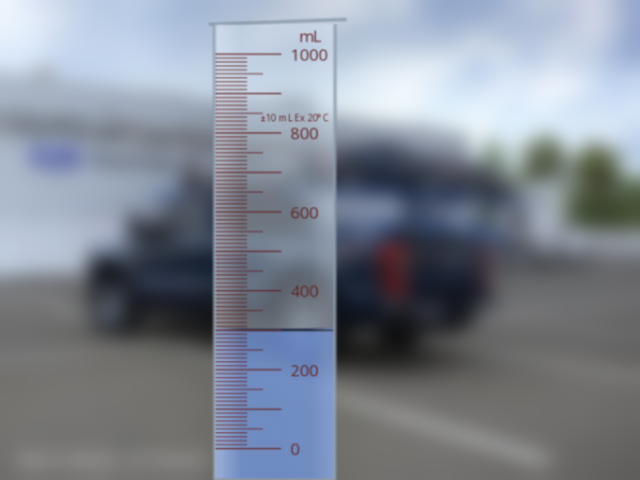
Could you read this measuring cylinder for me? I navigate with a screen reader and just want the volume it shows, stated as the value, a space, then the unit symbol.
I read 300 mL
